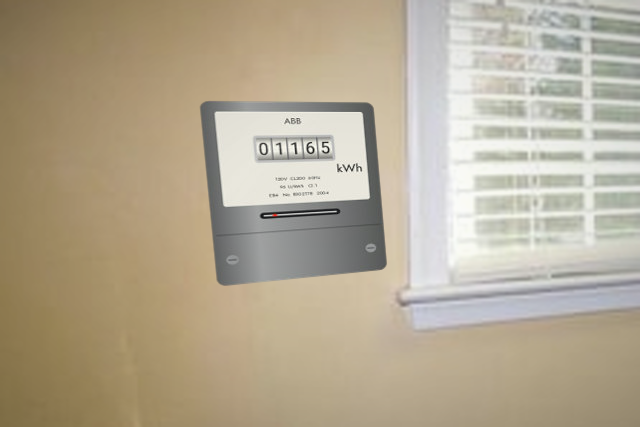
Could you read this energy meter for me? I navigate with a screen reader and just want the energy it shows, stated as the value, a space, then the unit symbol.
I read 1165 kWh
